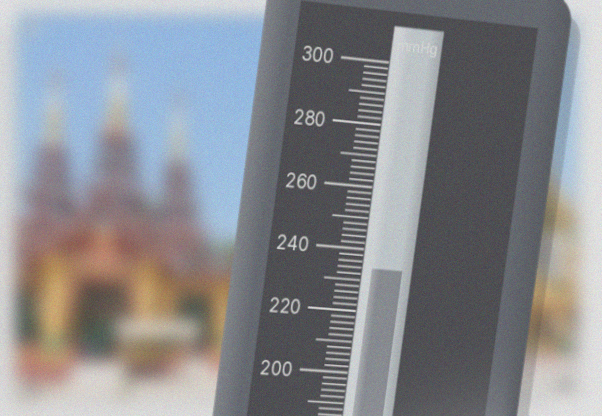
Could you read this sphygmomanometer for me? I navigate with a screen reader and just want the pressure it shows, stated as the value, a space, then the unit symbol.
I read 234 mmHg
